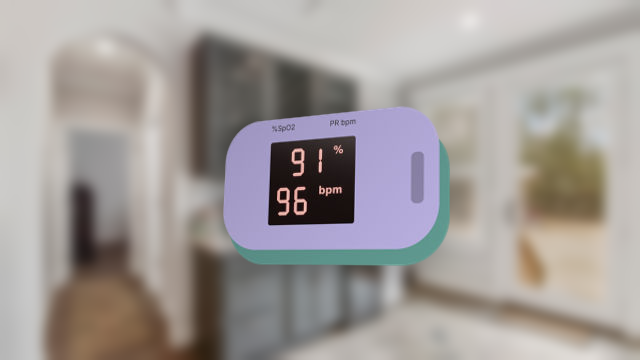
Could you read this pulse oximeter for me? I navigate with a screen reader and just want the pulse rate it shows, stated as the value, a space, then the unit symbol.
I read 96 bpm
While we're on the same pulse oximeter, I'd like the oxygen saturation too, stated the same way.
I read 91 %
